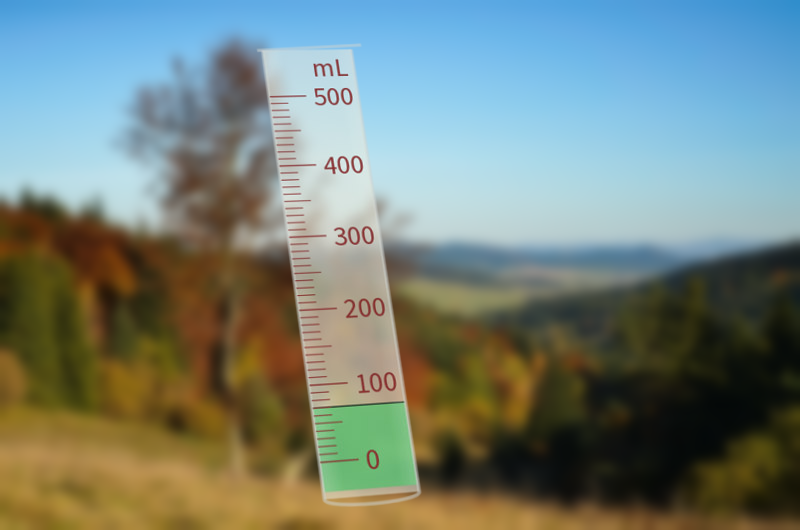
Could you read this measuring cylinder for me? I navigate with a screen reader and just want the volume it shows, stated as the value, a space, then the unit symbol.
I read 70 mL
